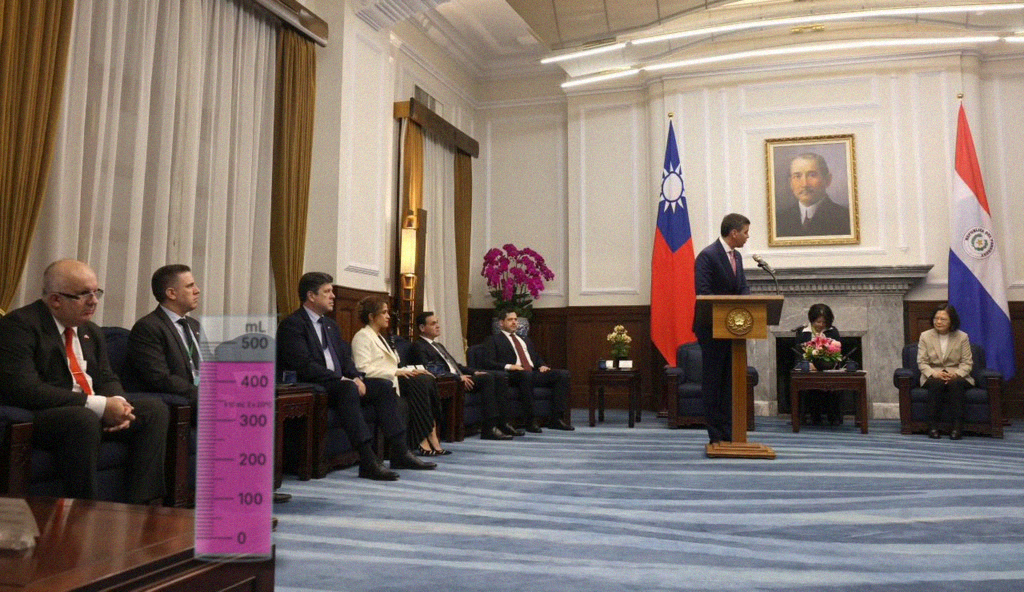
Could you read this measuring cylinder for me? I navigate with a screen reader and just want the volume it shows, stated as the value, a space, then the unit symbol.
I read 450 mL
